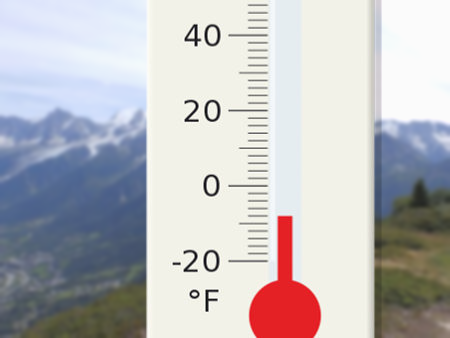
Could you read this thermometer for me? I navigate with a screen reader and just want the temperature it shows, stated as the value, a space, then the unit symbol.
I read -8 °F
